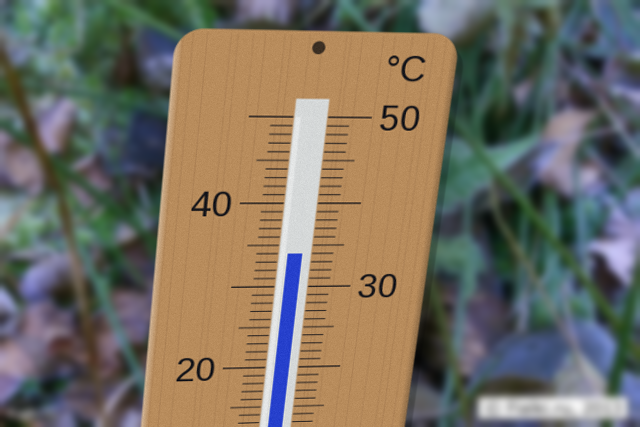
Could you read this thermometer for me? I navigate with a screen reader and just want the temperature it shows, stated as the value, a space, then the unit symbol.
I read 34 °C
